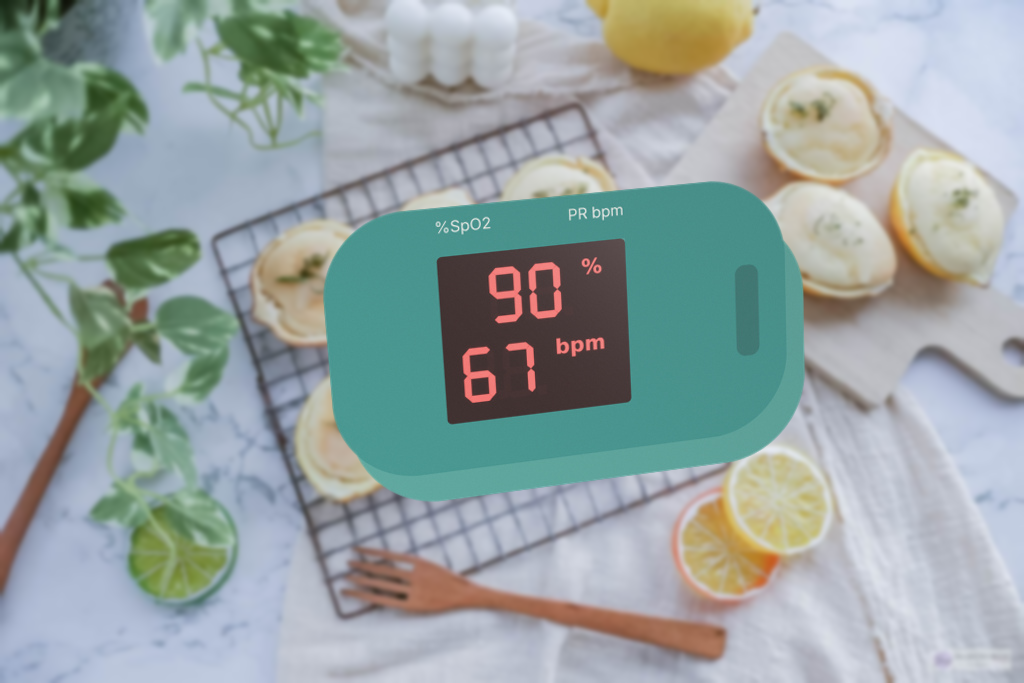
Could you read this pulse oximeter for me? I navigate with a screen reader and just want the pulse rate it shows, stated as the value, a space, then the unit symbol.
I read 67 bpm
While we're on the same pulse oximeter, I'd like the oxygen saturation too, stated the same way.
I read 90 %
